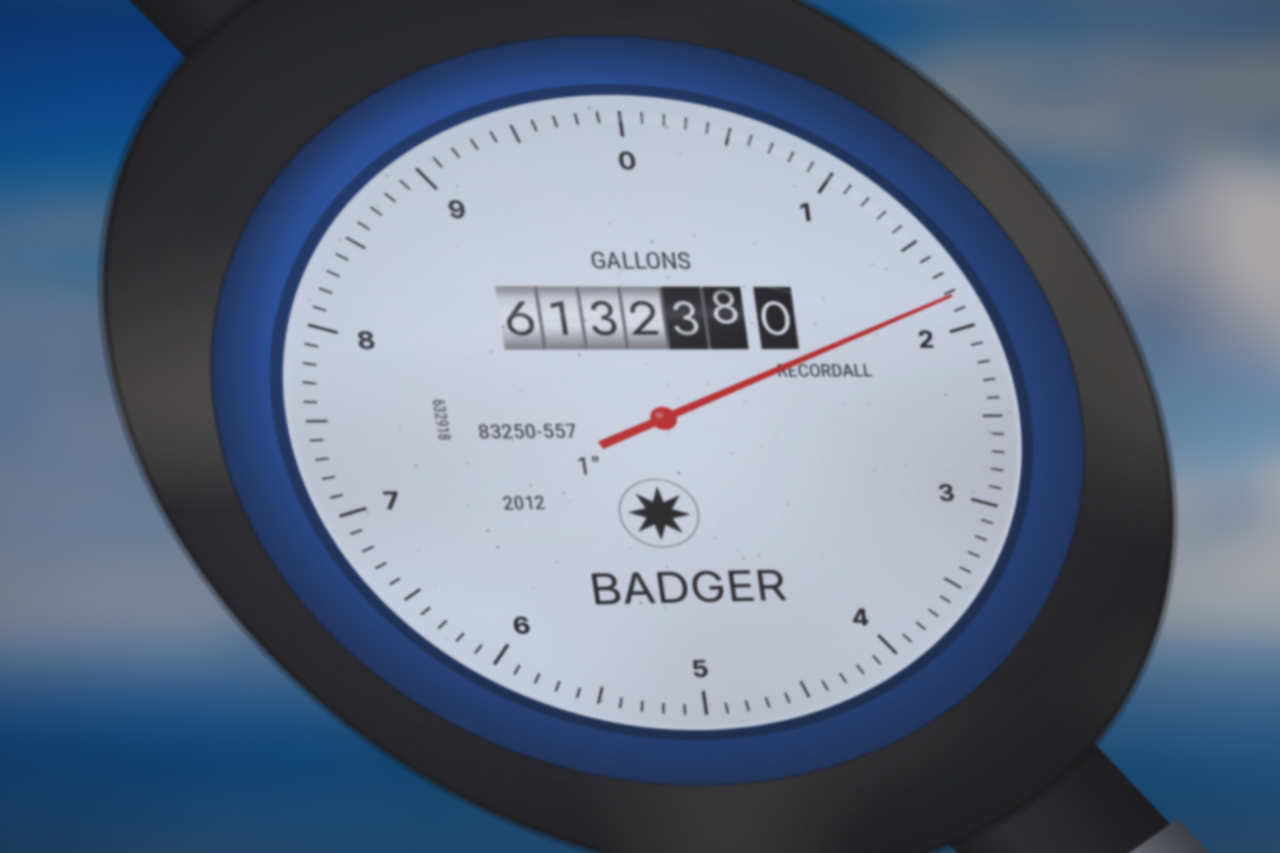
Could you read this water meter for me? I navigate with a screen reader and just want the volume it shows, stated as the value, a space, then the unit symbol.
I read 6132381.8 gal
